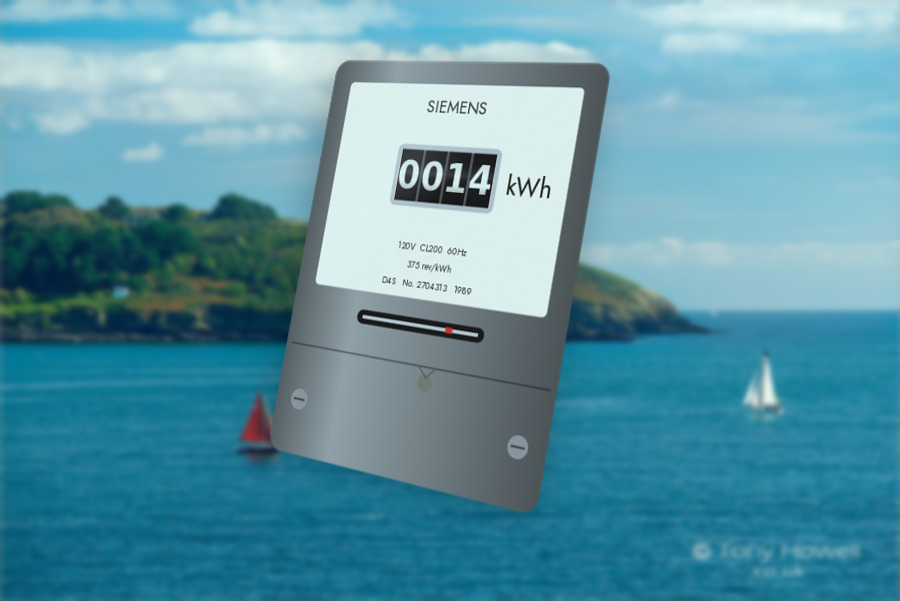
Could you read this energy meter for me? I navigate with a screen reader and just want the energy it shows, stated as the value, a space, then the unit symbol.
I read 14 kWh
